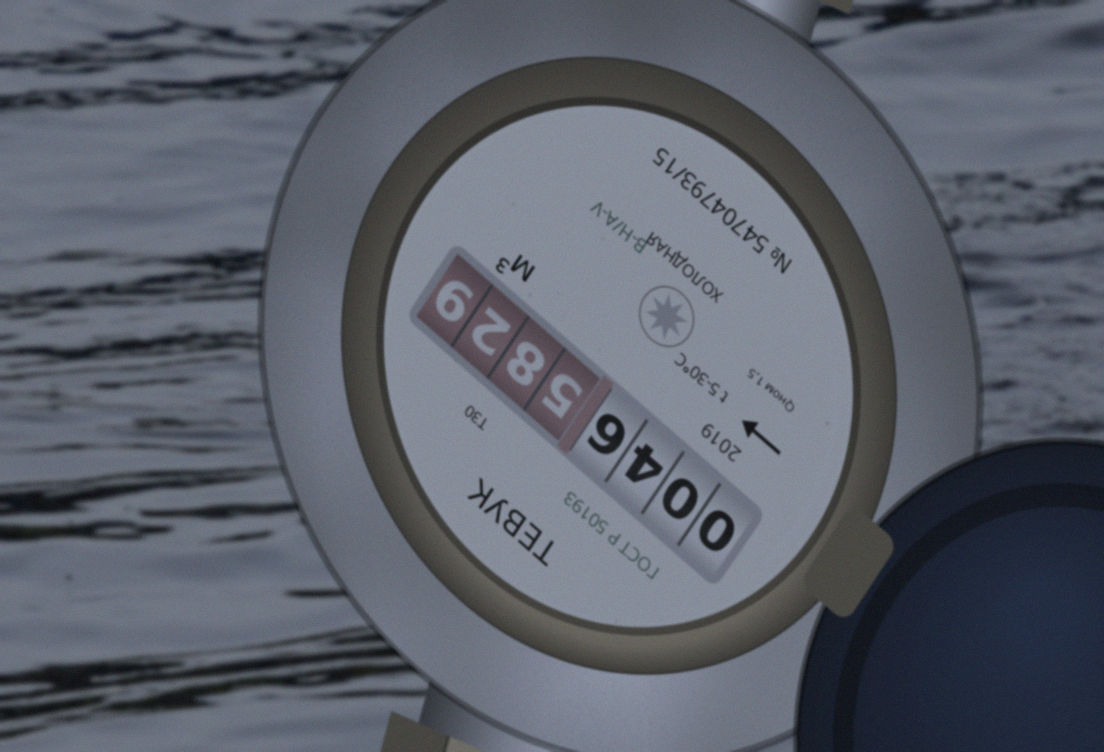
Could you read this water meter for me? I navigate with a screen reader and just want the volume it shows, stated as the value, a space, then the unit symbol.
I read 46.5829 m³
